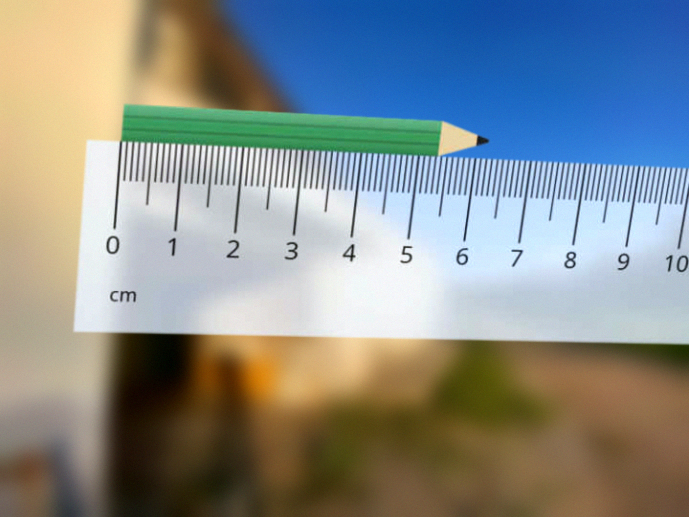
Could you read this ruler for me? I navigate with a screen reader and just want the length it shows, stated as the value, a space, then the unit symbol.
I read 6.2 cm
